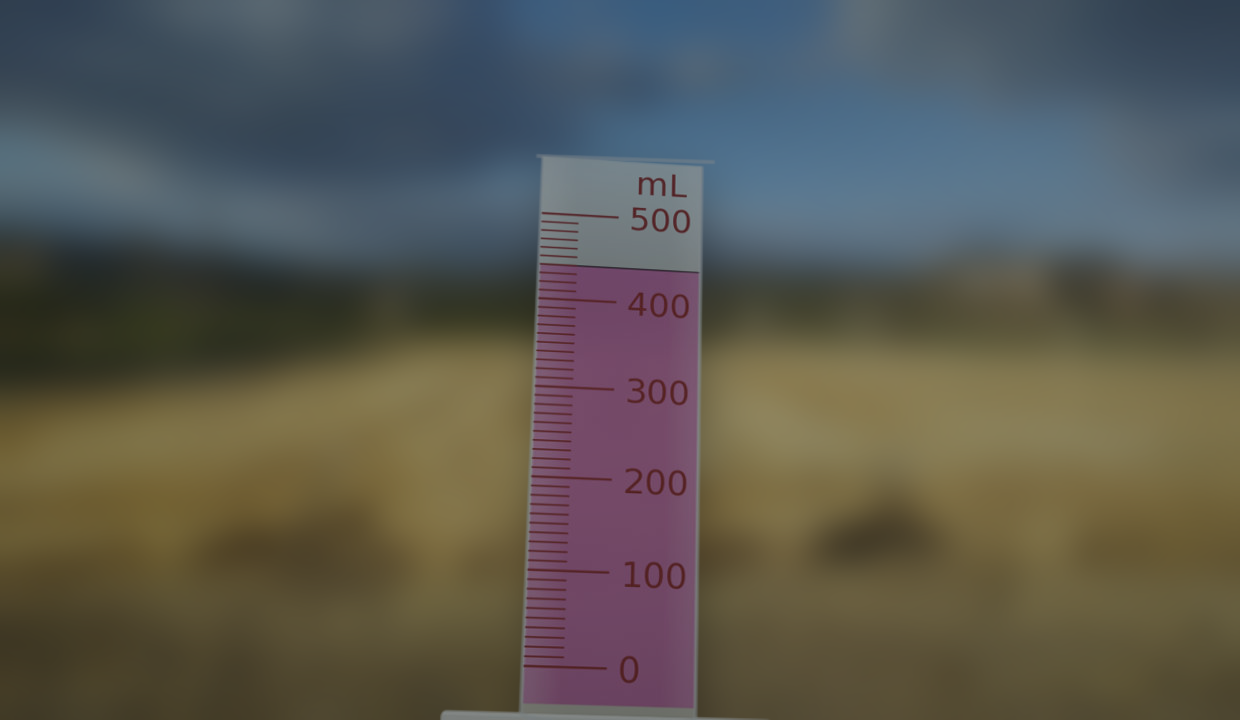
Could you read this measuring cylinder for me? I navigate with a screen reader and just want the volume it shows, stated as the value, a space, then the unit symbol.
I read 440 mL
